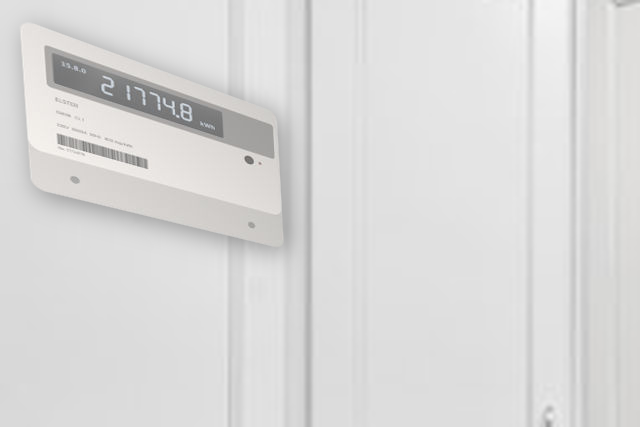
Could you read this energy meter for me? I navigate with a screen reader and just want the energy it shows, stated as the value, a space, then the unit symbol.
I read 21774.8 kWh
